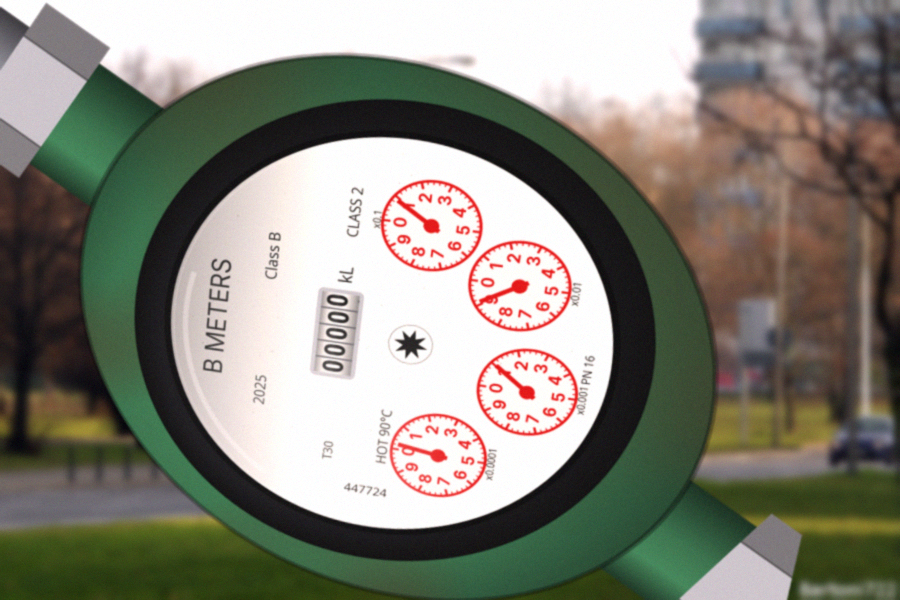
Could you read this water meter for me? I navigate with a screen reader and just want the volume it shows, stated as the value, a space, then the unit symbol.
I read 0.0910 kL
